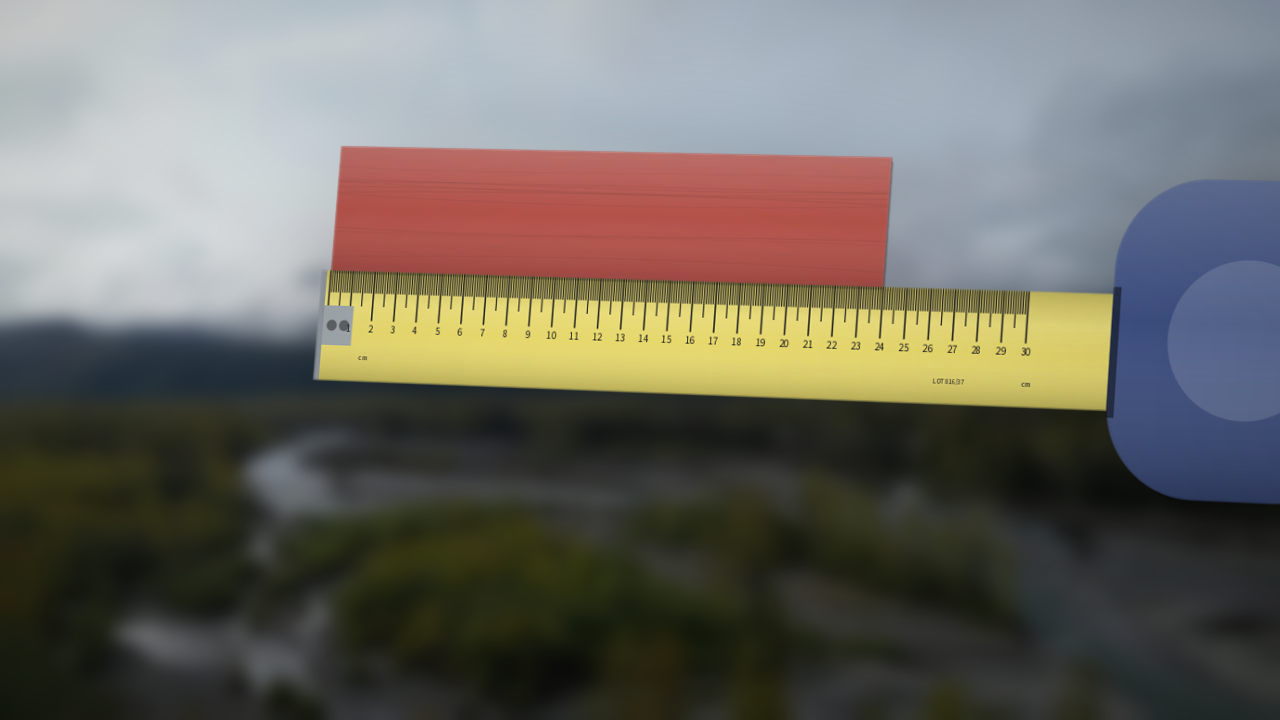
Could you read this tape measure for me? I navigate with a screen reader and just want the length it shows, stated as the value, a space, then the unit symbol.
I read 24 cm
